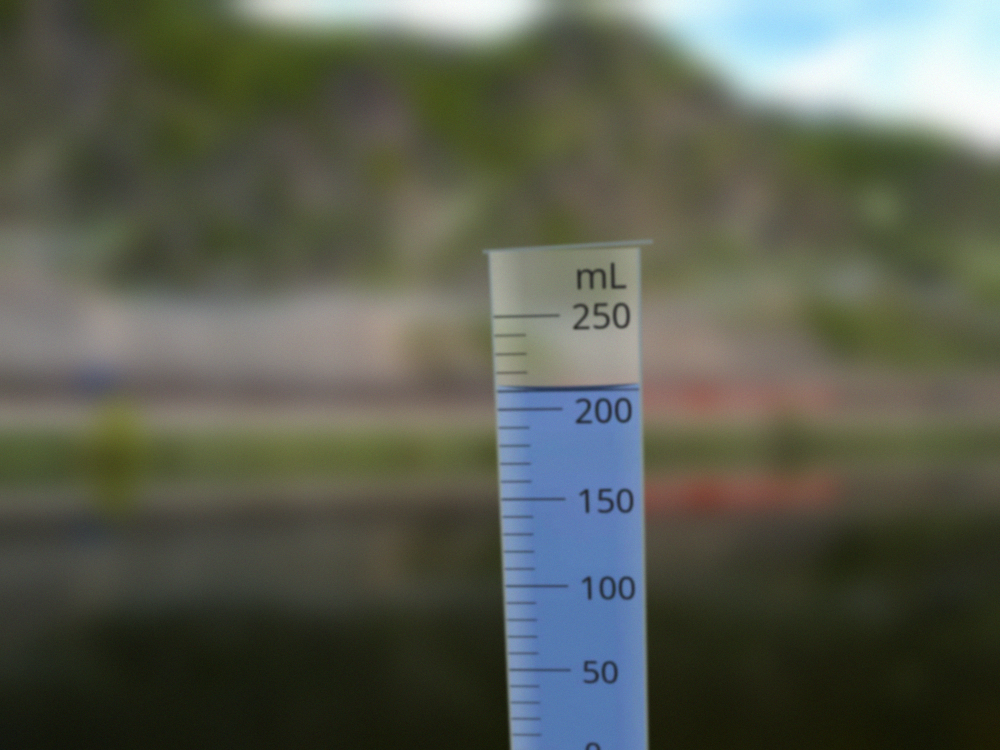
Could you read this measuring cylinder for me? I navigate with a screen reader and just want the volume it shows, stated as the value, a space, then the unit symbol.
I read 210 mL
